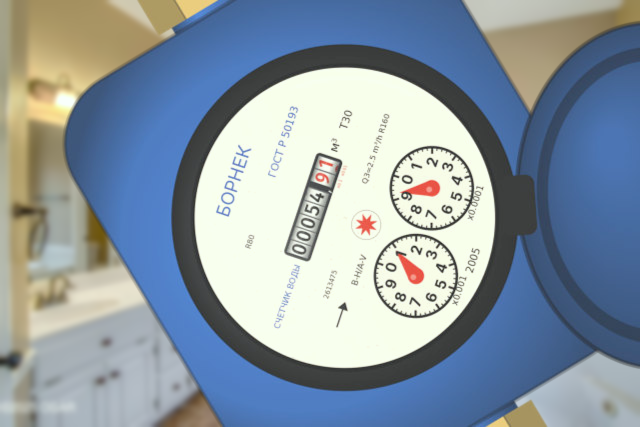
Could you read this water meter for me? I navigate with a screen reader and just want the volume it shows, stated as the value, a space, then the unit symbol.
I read 54.9109 m³
